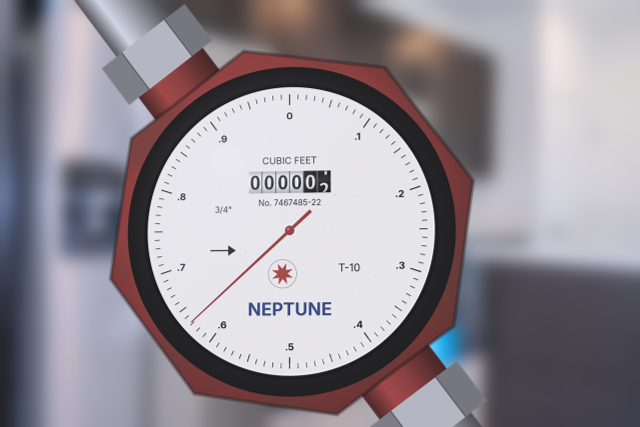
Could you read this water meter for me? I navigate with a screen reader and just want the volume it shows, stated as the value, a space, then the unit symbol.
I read 1.63 ft³
